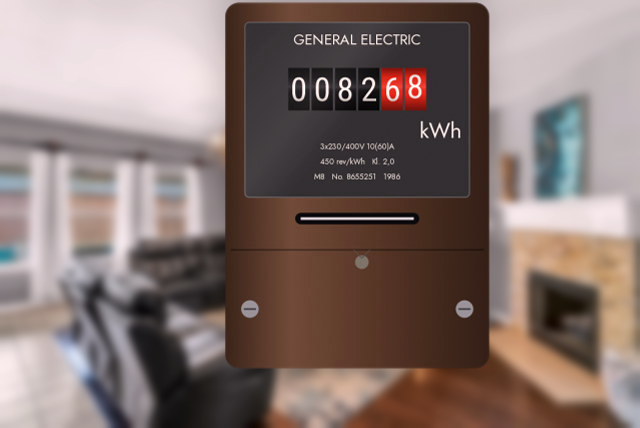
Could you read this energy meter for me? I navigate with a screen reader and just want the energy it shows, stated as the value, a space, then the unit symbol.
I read 82.68 kWh
